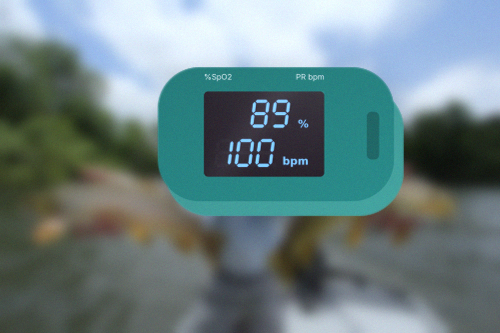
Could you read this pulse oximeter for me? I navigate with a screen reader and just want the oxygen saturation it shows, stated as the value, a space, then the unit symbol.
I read 89 %
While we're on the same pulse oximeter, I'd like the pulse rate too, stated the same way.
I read 100 bpm
